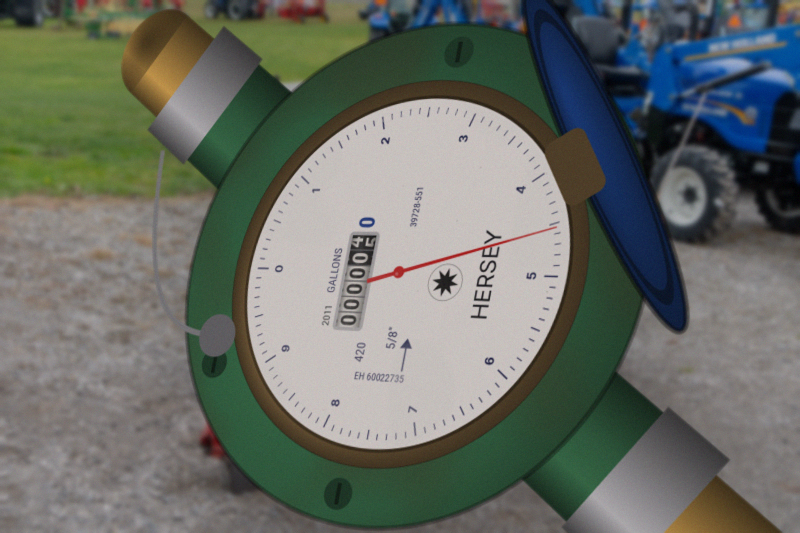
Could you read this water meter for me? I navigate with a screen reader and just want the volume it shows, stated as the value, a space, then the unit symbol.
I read 44.5 gal
